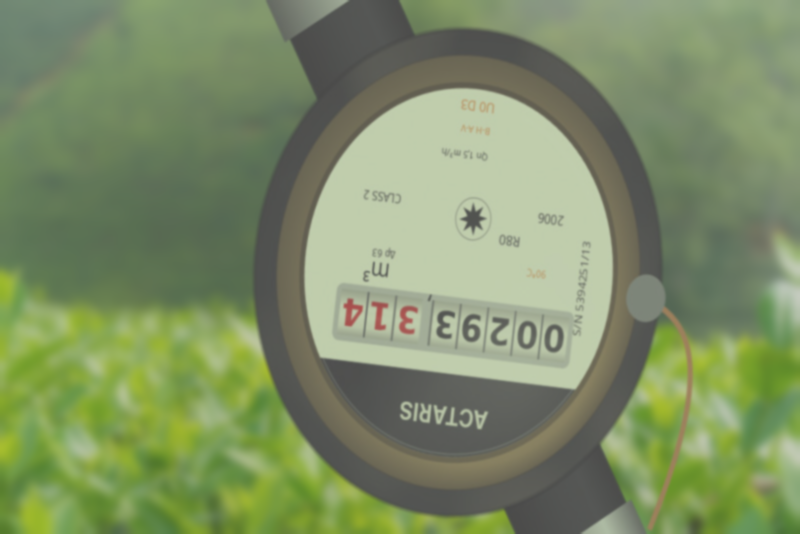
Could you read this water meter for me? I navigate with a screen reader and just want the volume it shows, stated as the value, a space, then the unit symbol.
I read 293.314 m³
